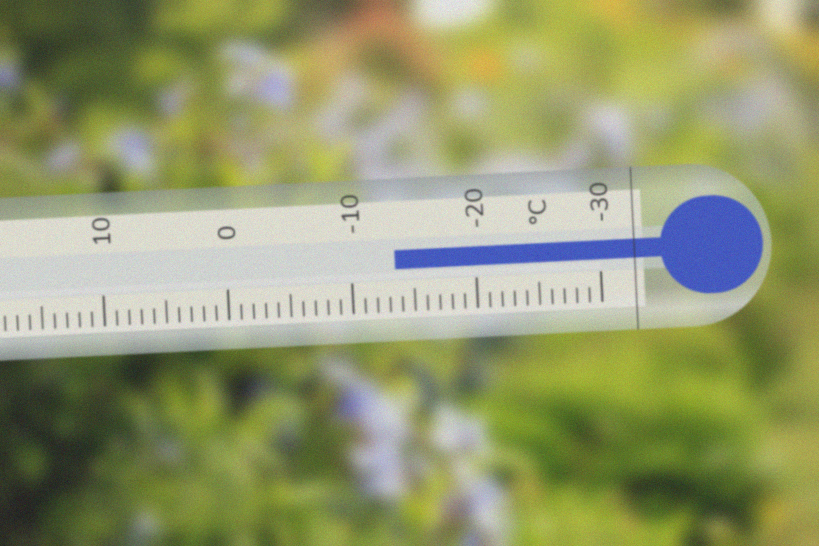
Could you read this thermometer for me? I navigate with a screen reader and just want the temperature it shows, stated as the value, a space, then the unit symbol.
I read -13.5 °C
